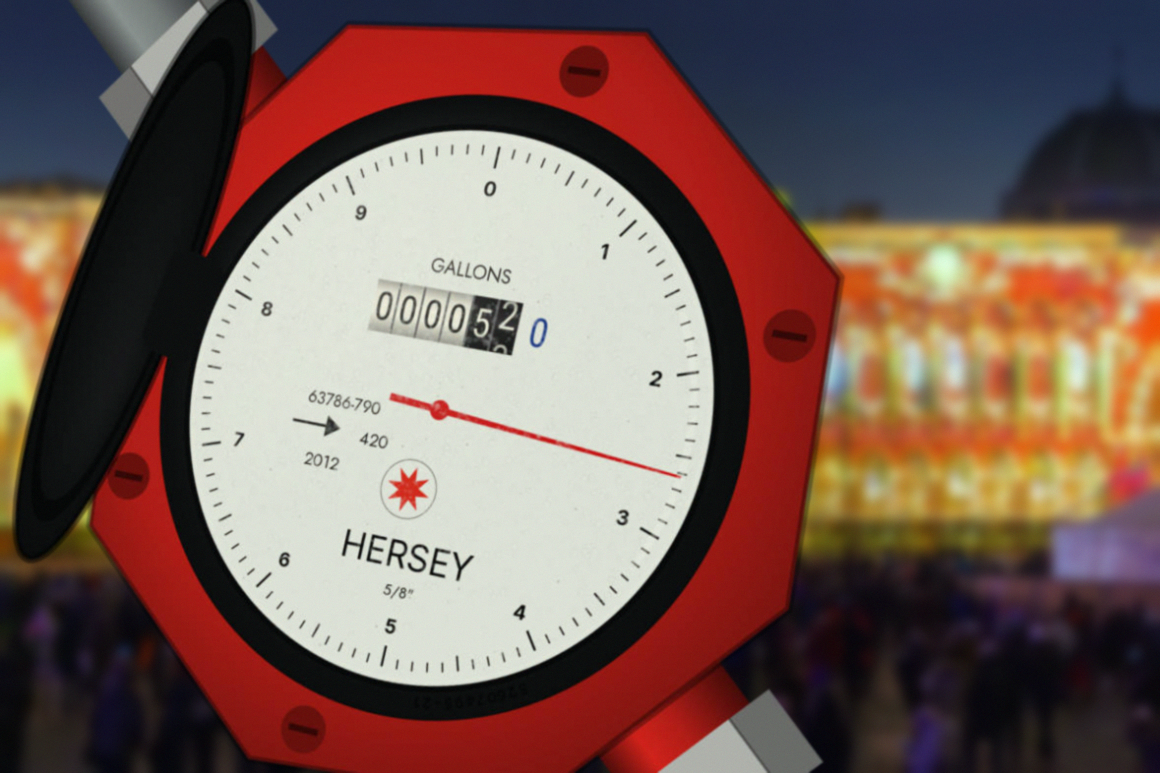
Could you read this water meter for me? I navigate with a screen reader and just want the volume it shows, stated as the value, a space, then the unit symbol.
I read 522.6 gal
